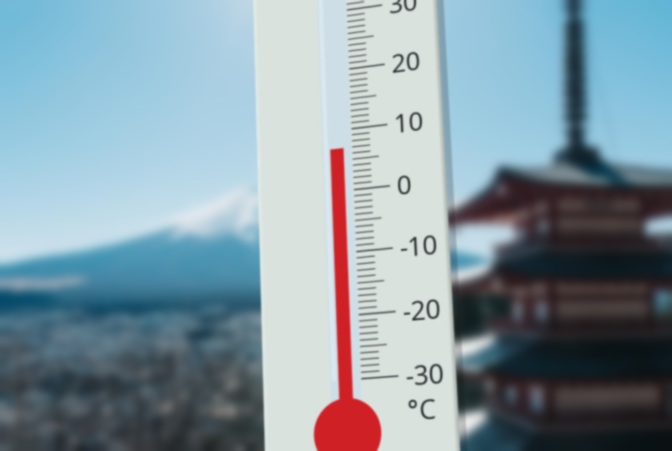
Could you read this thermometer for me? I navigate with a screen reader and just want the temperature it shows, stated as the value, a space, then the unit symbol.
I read 7 °C
